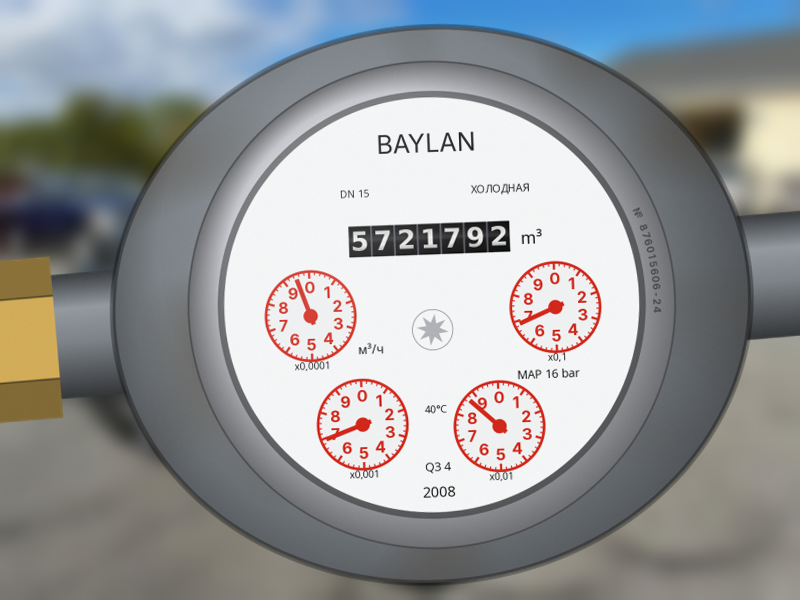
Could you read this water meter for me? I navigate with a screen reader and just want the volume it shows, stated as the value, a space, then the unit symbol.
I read 5721792.6869 m³
